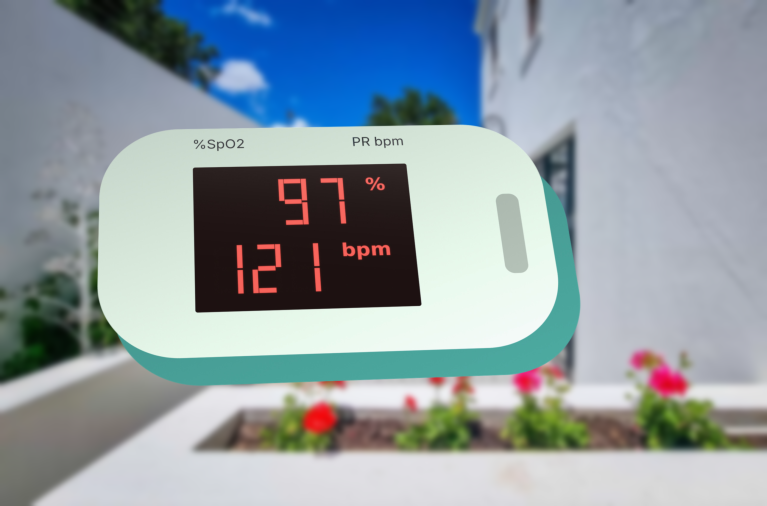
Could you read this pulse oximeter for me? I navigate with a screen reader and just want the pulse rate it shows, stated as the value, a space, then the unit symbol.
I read 121 bpm
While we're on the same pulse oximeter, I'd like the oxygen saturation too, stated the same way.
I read 97 %
